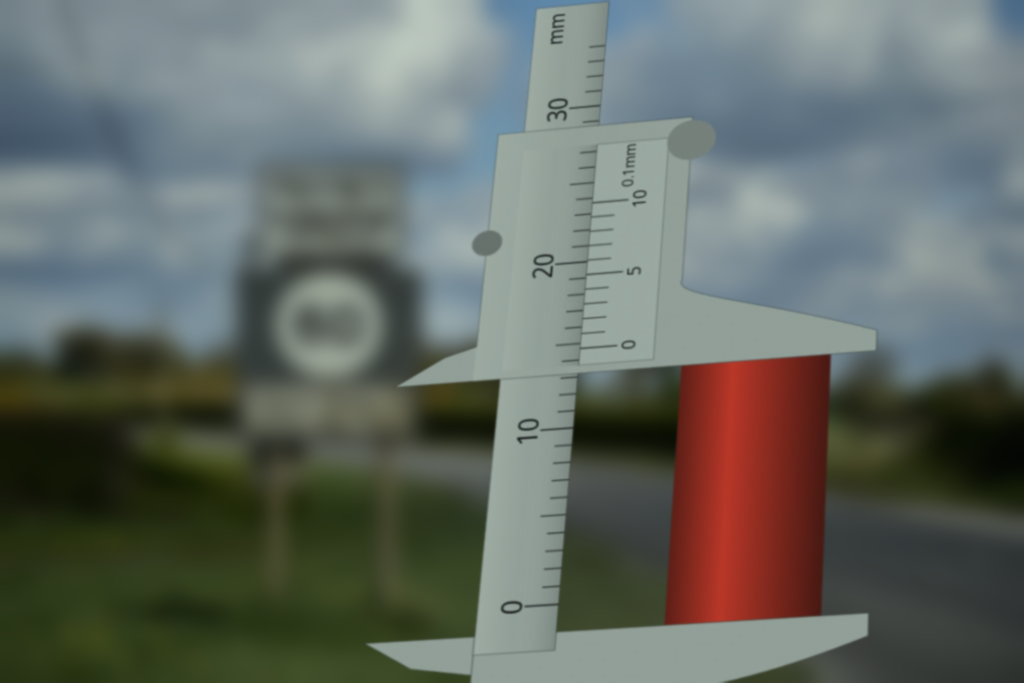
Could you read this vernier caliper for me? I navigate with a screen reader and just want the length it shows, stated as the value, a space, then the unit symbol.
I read 14.7 mm
